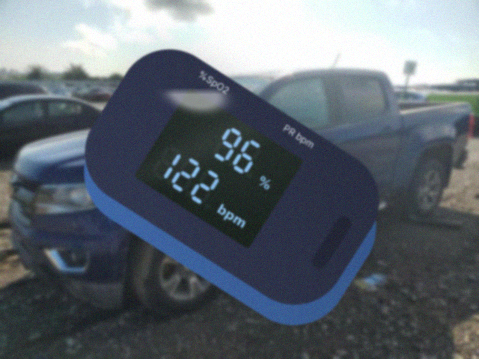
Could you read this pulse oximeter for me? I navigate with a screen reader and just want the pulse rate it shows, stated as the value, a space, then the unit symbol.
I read 122 bpm
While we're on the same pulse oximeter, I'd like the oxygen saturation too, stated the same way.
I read 96 %
